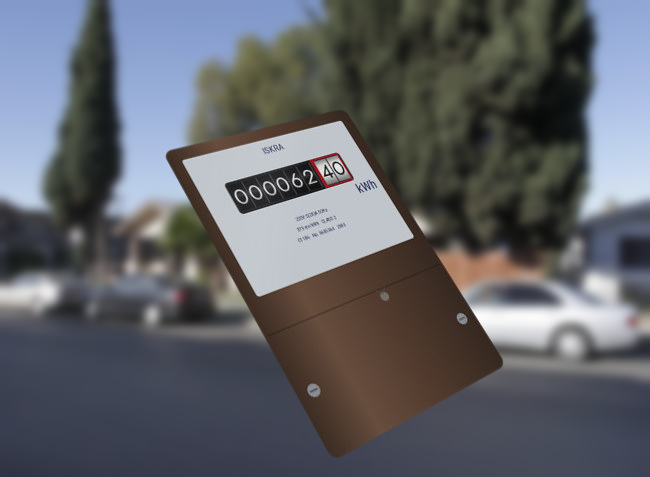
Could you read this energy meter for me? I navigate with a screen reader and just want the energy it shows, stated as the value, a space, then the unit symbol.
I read 62.40 kWh
